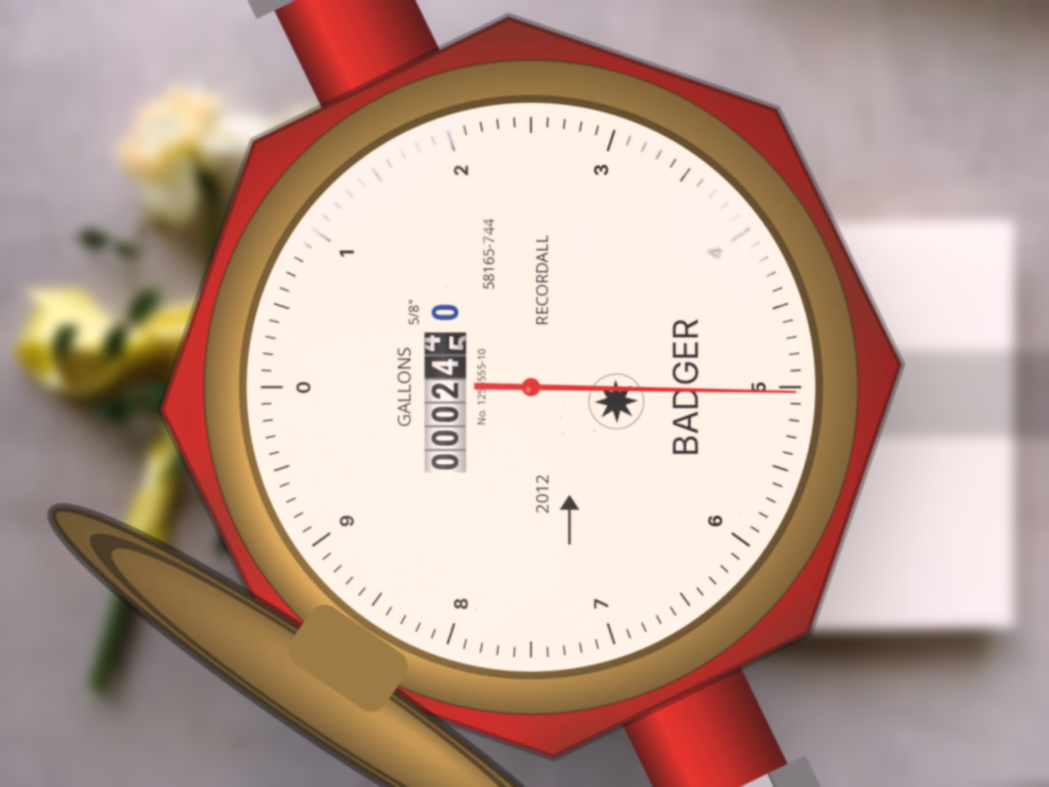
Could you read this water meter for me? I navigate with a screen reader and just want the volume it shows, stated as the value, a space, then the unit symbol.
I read 2445.0 gal
